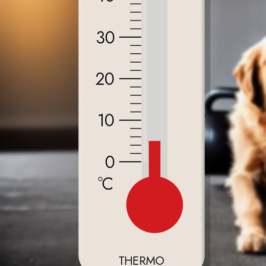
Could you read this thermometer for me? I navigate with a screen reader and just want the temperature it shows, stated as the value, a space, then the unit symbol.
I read 5 °C
